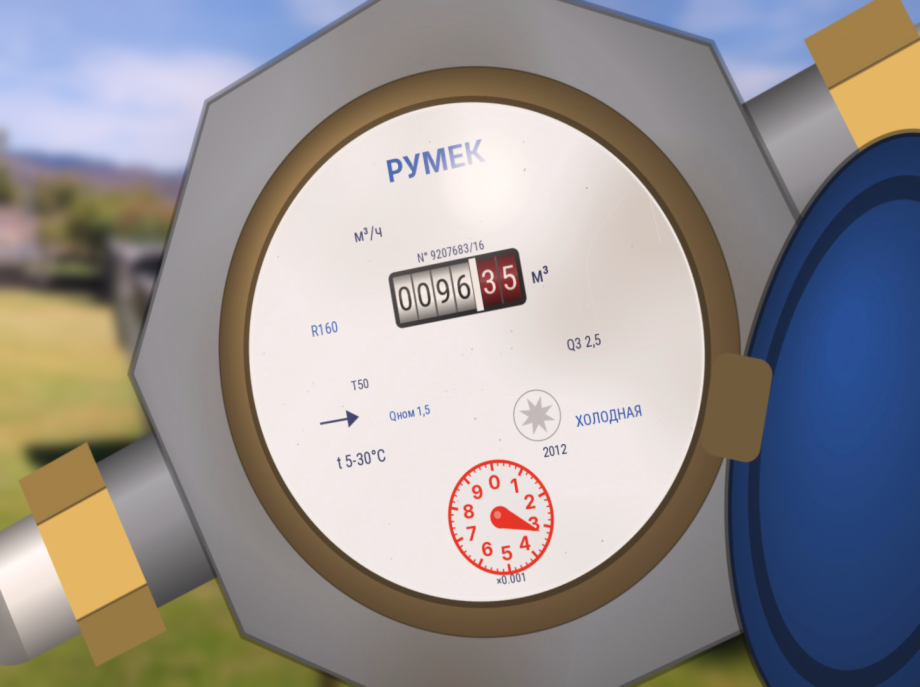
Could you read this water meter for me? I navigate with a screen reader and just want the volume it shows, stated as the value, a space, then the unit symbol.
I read 96.353 m³
